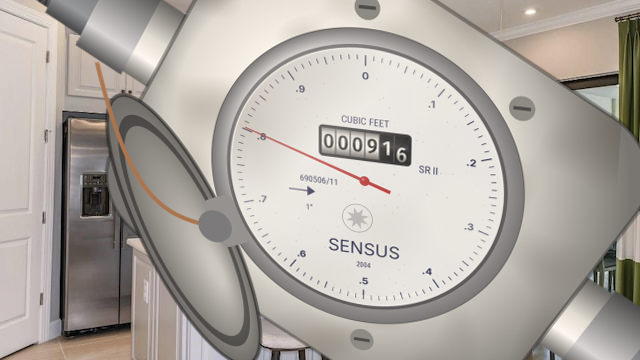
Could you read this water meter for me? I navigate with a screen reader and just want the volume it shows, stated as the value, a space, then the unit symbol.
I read 915.80 ft³
